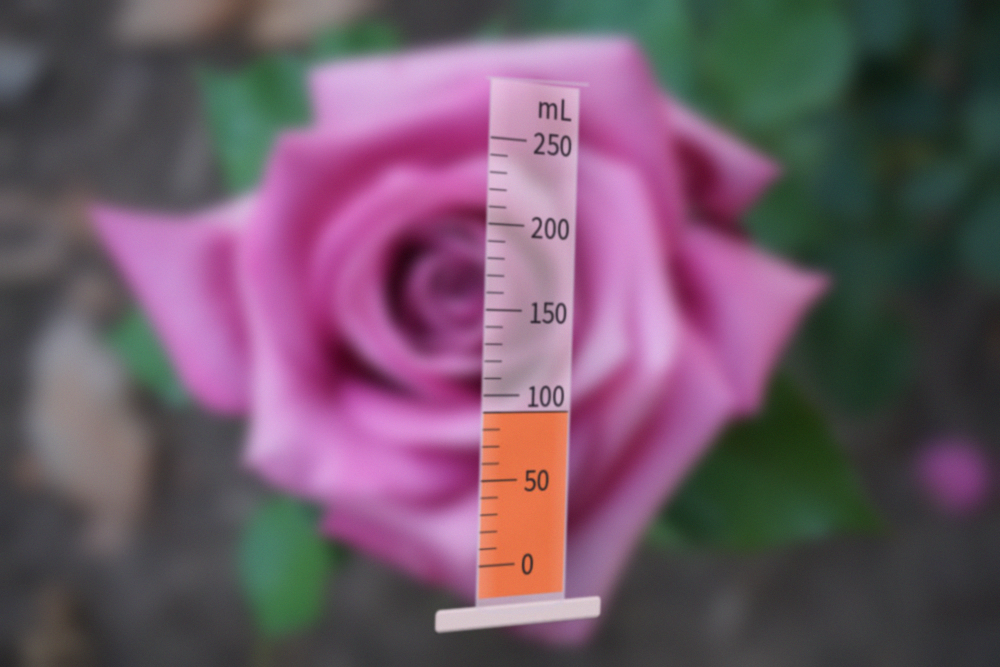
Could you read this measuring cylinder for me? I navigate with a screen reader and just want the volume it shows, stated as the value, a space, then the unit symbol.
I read 90 mL
